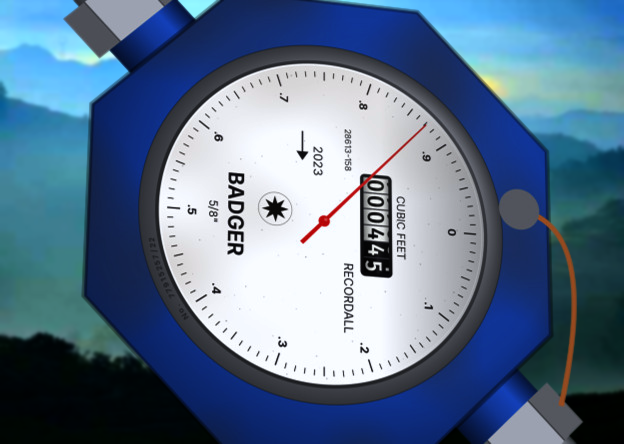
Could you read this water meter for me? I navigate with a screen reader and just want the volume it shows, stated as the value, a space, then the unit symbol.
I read 444.87 ft³
